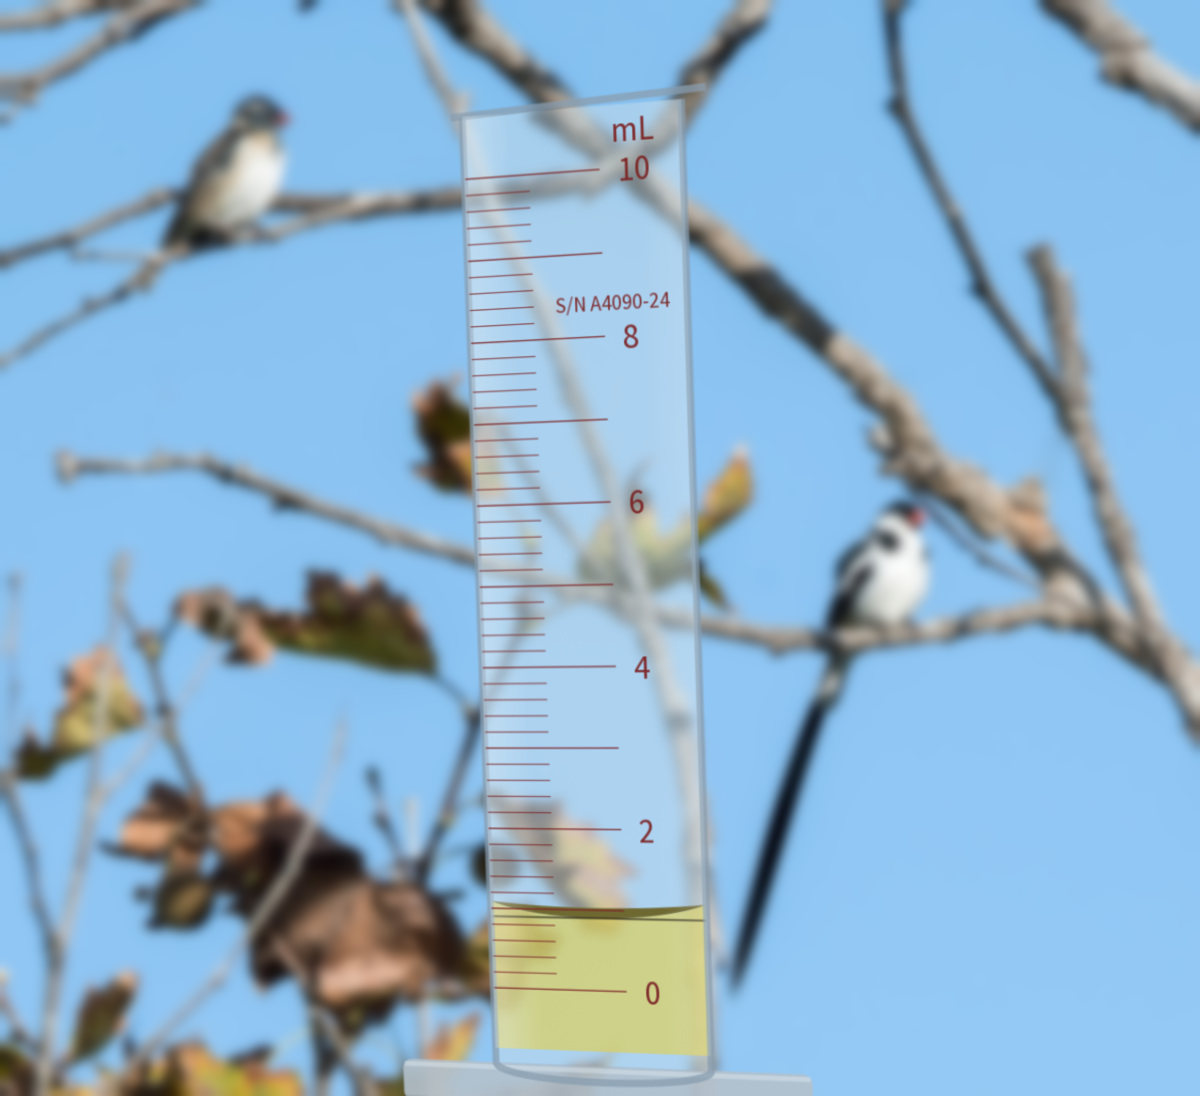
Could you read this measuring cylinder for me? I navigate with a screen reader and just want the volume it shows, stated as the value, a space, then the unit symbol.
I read 0.9 mL
